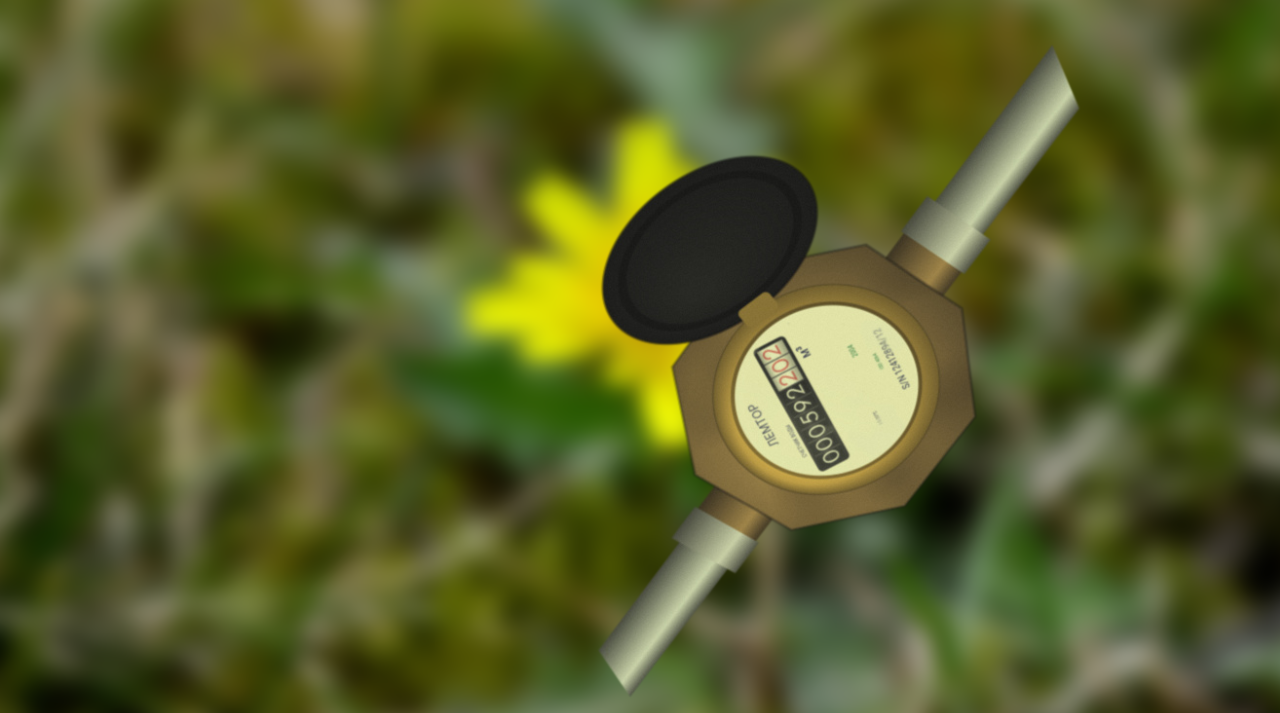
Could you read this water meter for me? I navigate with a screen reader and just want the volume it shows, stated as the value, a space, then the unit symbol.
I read 592.202 m³
